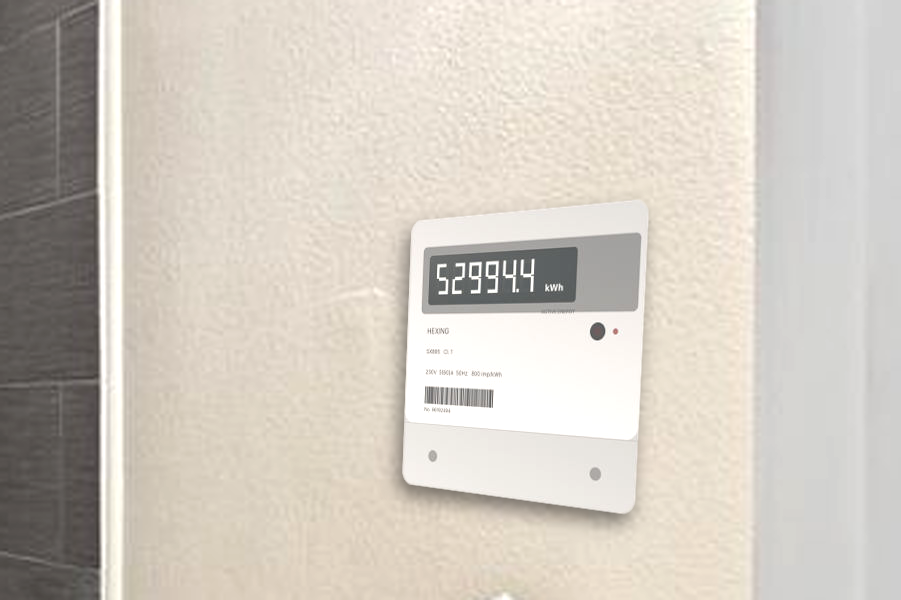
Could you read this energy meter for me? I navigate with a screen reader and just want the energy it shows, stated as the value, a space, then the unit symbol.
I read 52994.4 kWh
